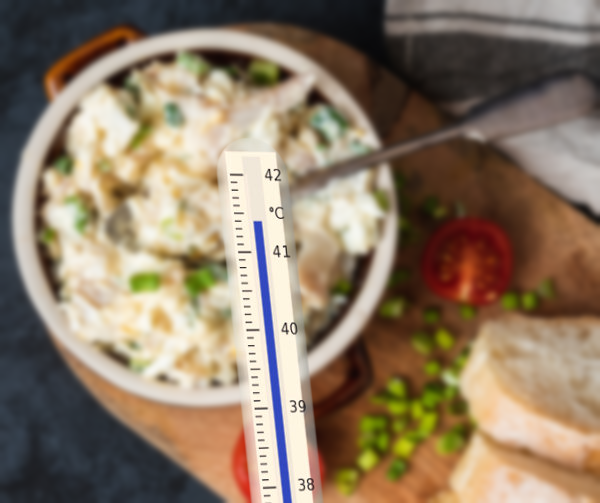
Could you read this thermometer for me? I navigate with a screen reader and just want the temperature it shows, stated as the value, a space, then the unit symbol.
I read 41.4 °C
